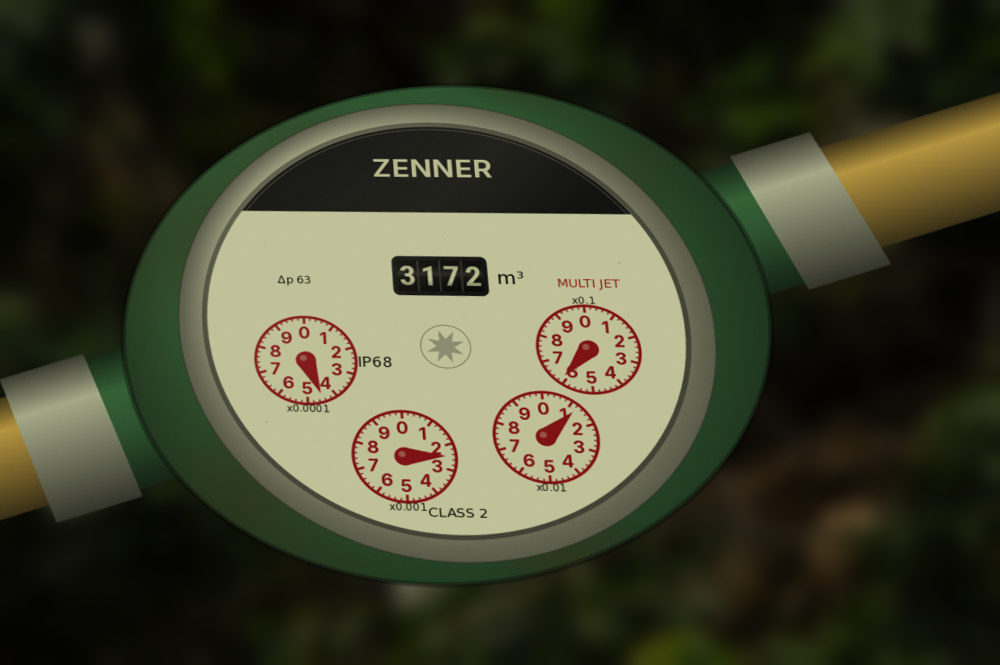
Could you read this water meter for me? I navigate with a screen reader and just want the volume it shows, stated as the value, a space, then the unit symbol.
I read 3172.6124 m³
